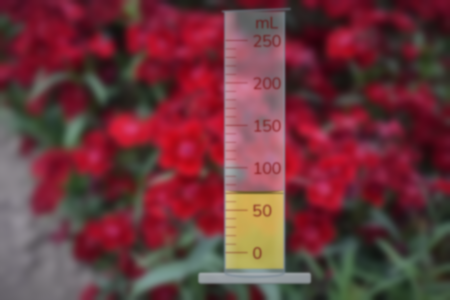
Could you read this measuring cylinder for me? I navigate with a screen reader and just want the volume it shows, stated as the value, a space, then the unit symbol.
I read 70 mL
